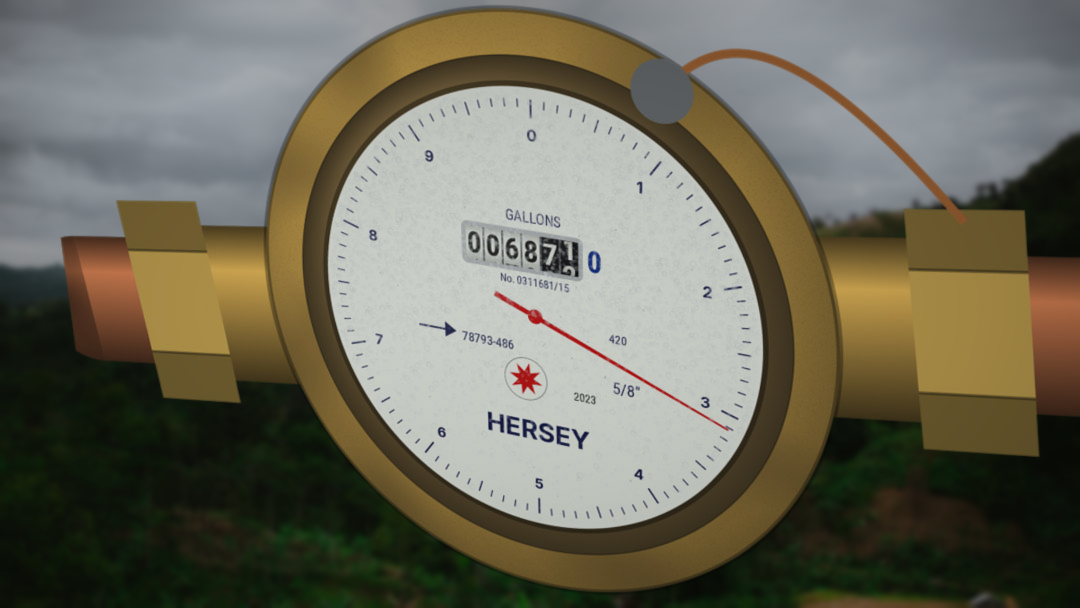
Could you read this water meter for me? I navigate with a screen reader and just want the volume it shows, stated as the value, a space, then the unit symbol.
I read 68713.1 gal
